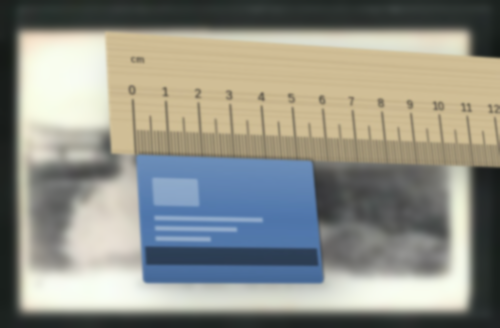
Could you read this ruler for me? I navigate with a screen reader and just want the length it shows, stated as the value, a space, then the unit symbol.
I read 5.5 cm
